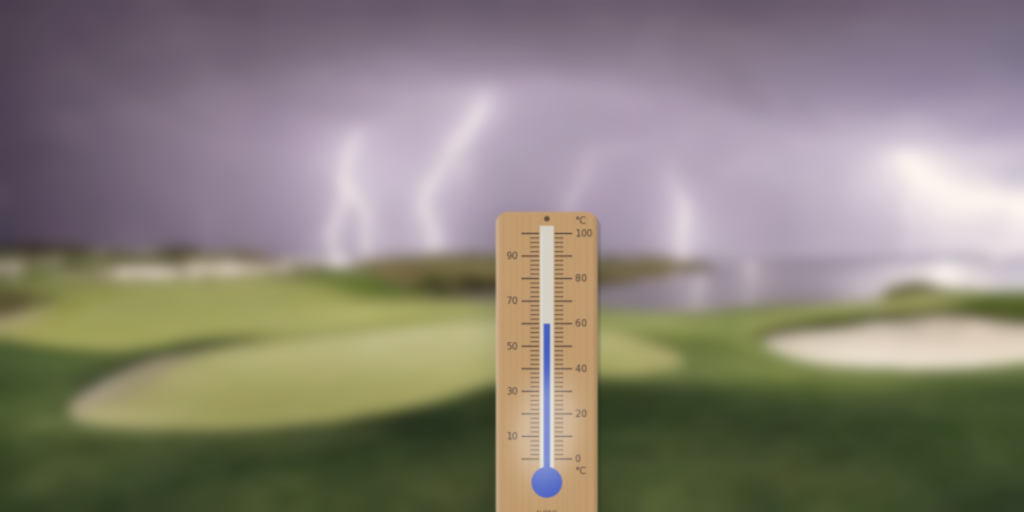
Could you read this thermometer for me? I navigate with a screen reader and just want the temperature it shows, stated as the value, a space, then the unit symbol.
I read 60 °C
